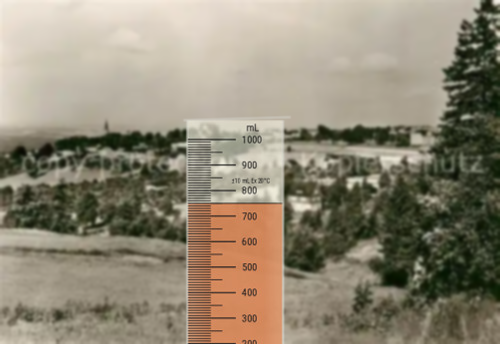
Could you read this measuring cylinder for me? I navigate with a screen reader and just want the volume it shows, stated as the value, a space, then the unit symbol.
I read 750 mL
